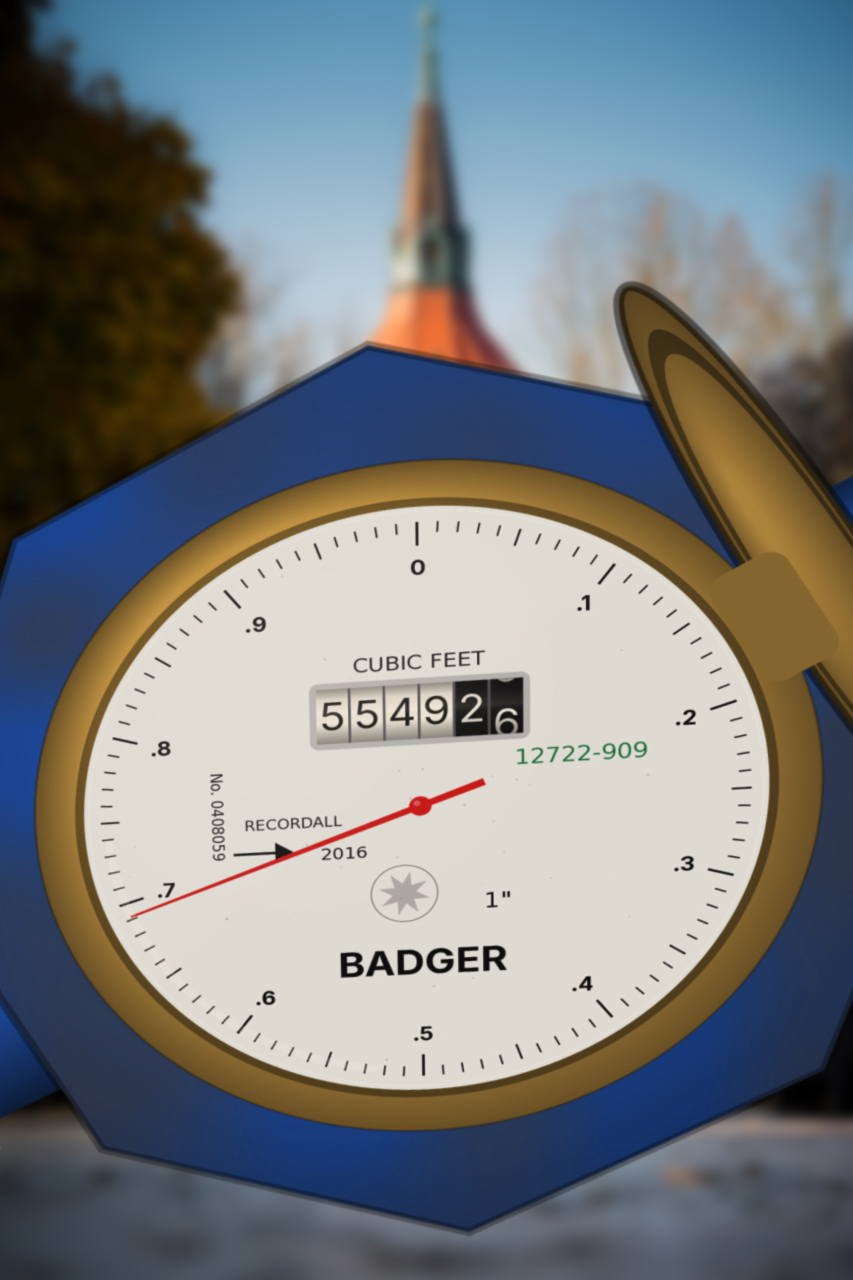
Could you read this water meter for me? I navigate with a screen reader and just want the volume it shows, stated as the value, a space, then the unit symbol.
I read 554925.69 ft³
